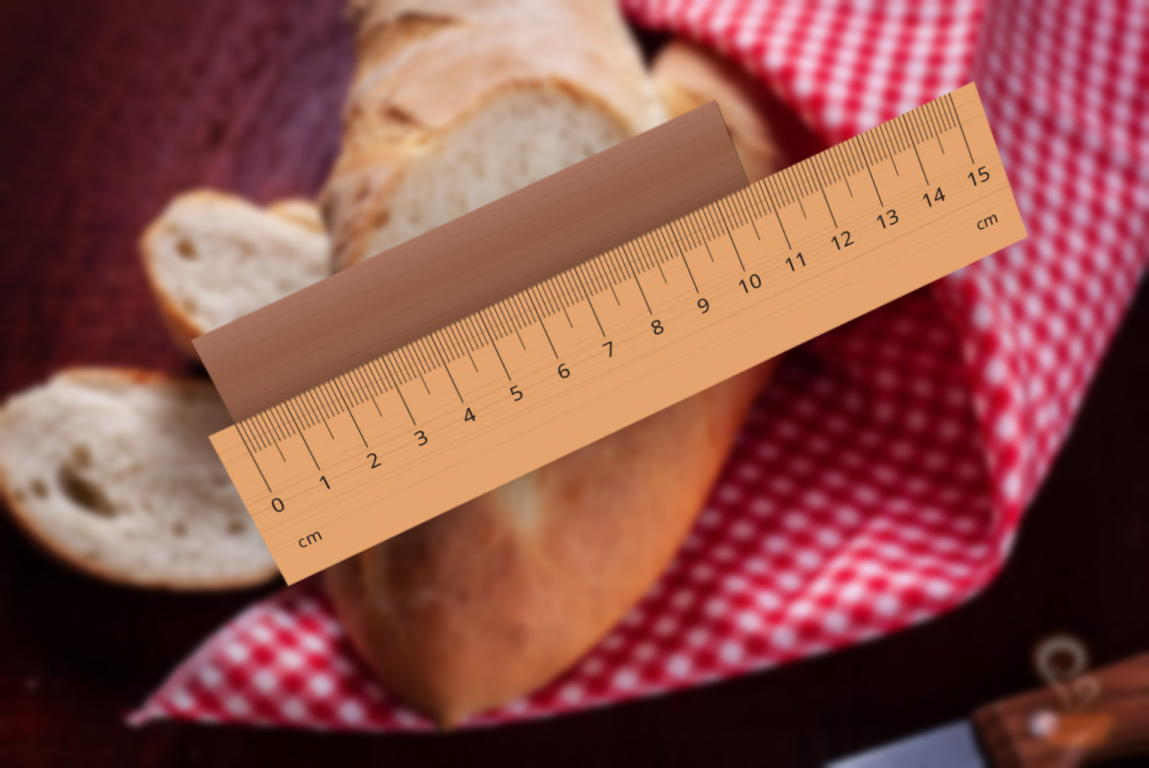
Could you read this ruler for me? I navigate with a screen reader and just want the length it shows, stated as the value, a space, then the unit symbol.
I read 10.7 cm
